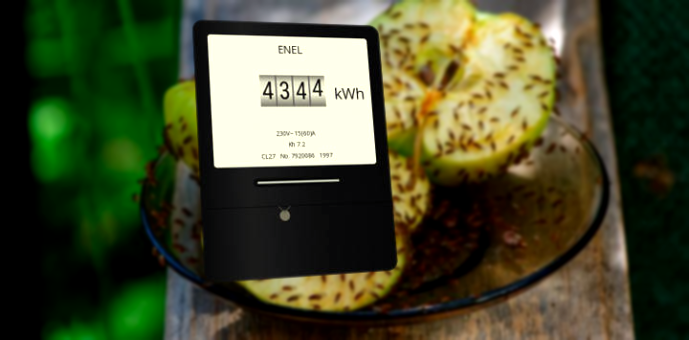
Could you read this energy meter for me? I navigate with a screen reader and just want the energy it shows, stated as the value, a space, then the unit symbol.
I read 4344 kWh
